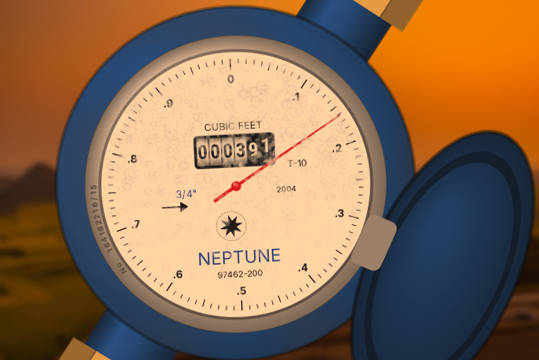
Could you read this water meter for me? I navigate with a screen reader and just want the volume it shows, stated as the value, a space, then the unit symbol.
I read 391.16 ft³
